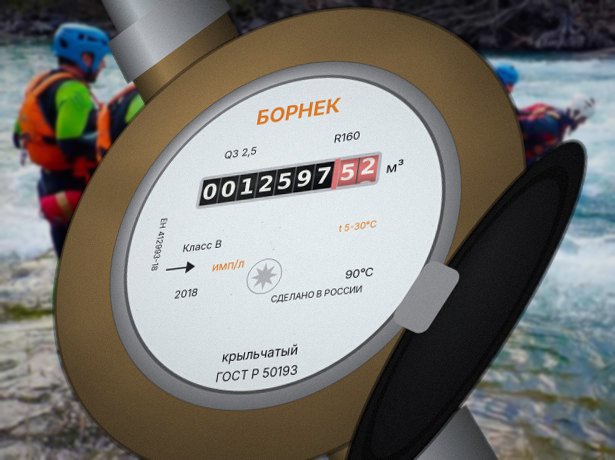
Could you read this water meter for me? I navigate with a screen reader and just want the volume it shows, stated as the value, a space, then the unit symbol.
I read 12597.52 m³
